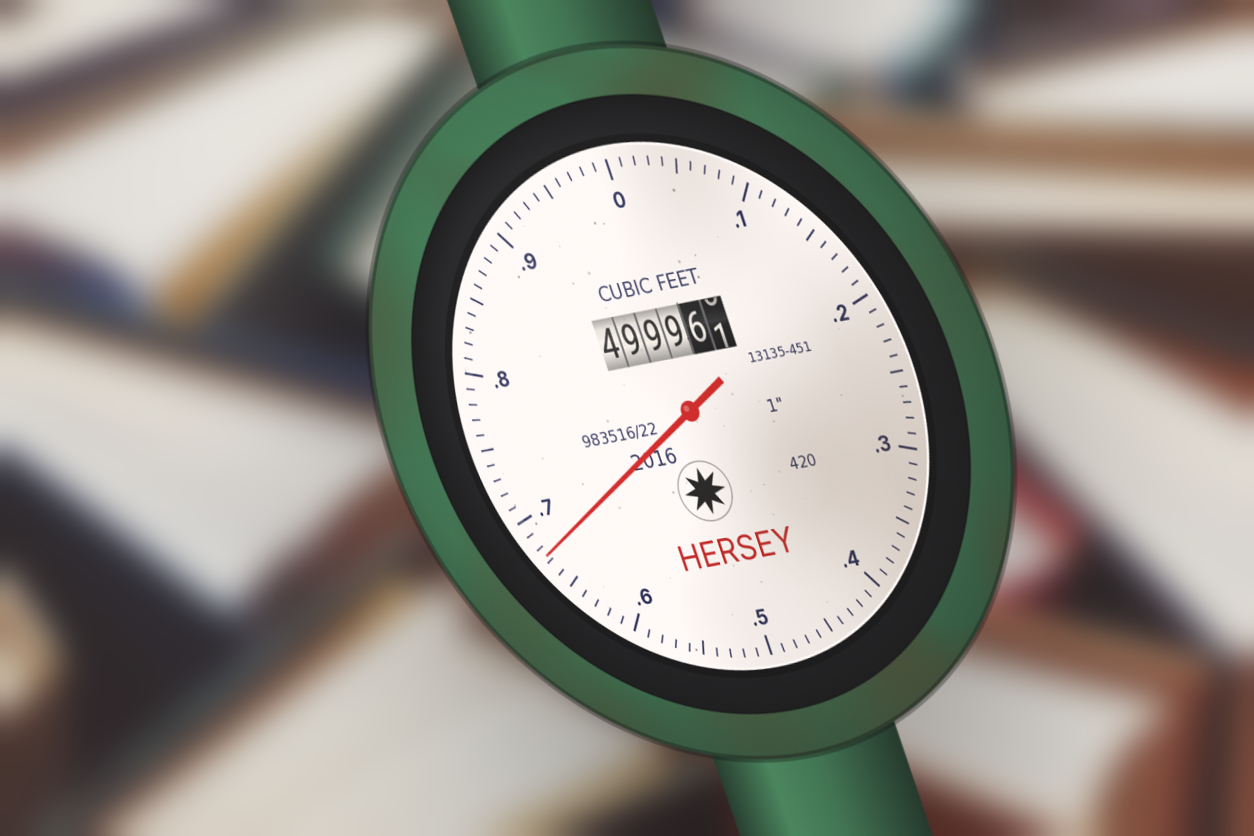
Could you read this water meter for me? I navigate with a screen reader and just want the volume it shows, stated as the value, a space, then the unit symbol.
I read 499960.67 ft³
